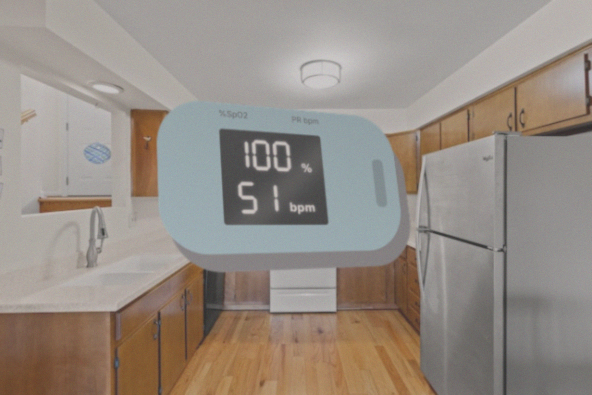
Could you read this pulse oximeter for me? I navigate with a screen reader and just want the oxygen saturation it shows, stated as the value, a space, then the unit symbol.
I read 100 %
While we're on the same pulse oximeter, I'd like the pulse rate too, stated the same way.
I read 51 bpm
